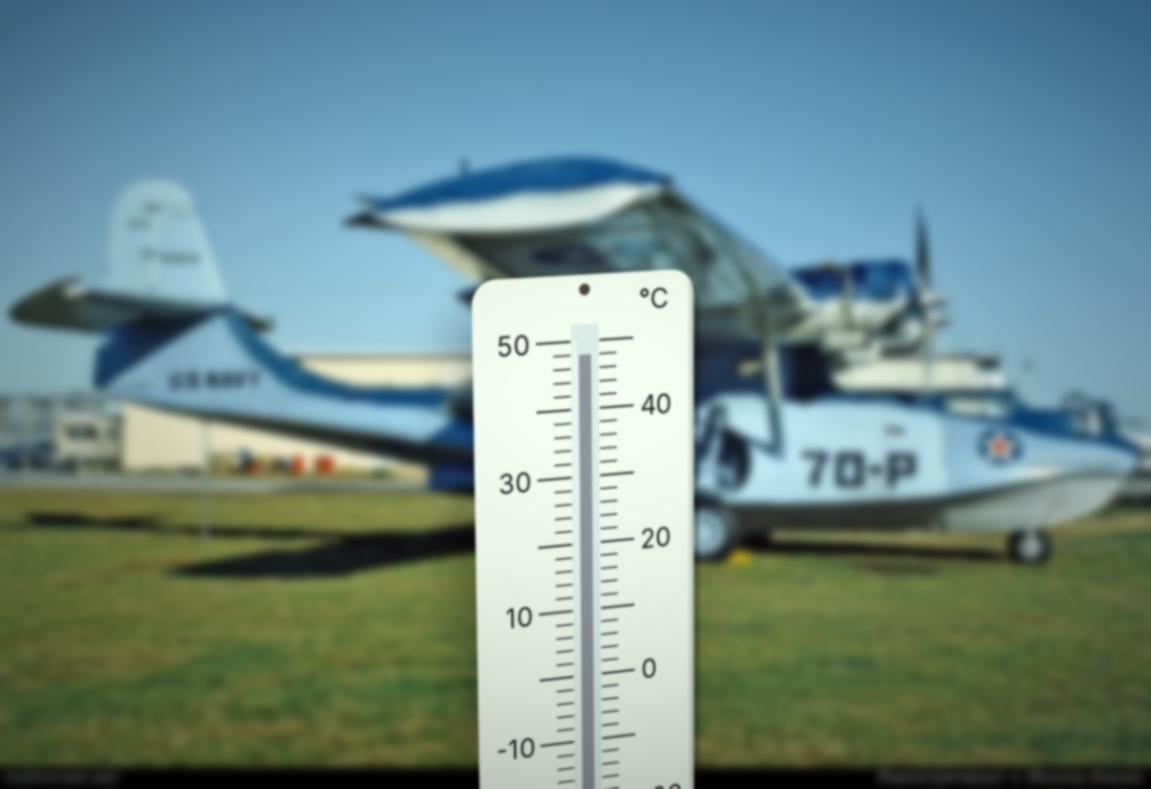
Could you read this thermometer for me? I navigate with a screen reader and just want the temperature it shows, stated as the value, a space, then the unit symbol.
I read 48 °C
